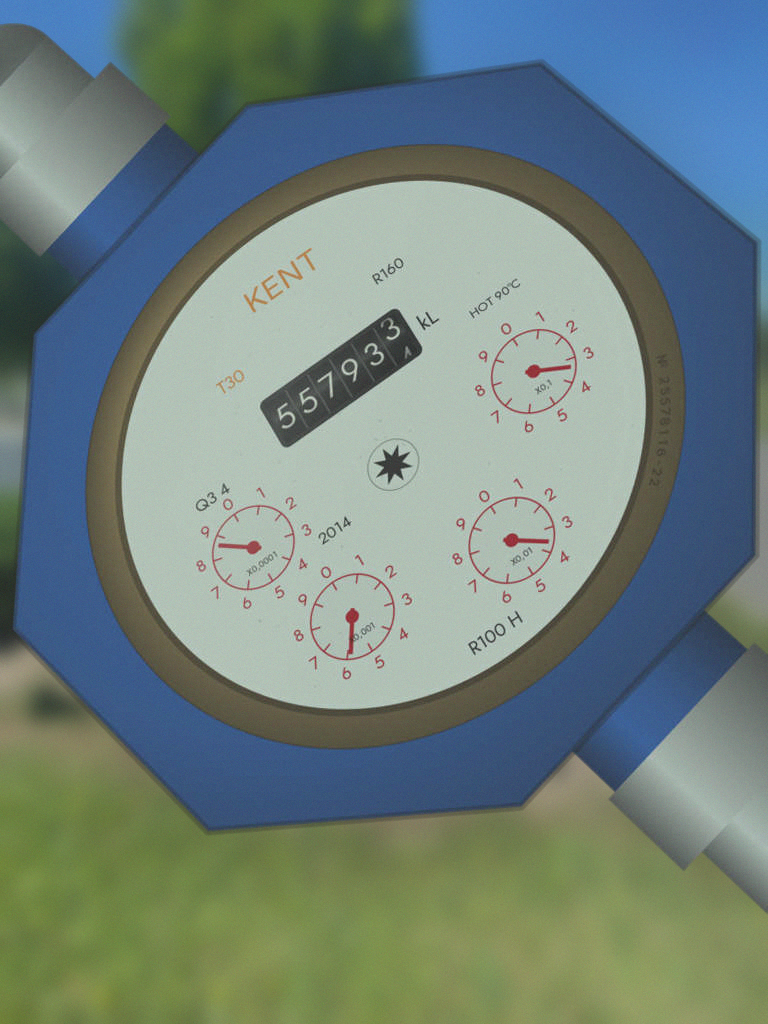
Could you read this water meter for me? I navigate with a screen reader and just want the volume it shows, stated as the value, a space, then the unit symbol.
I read 557933.3358 kL
